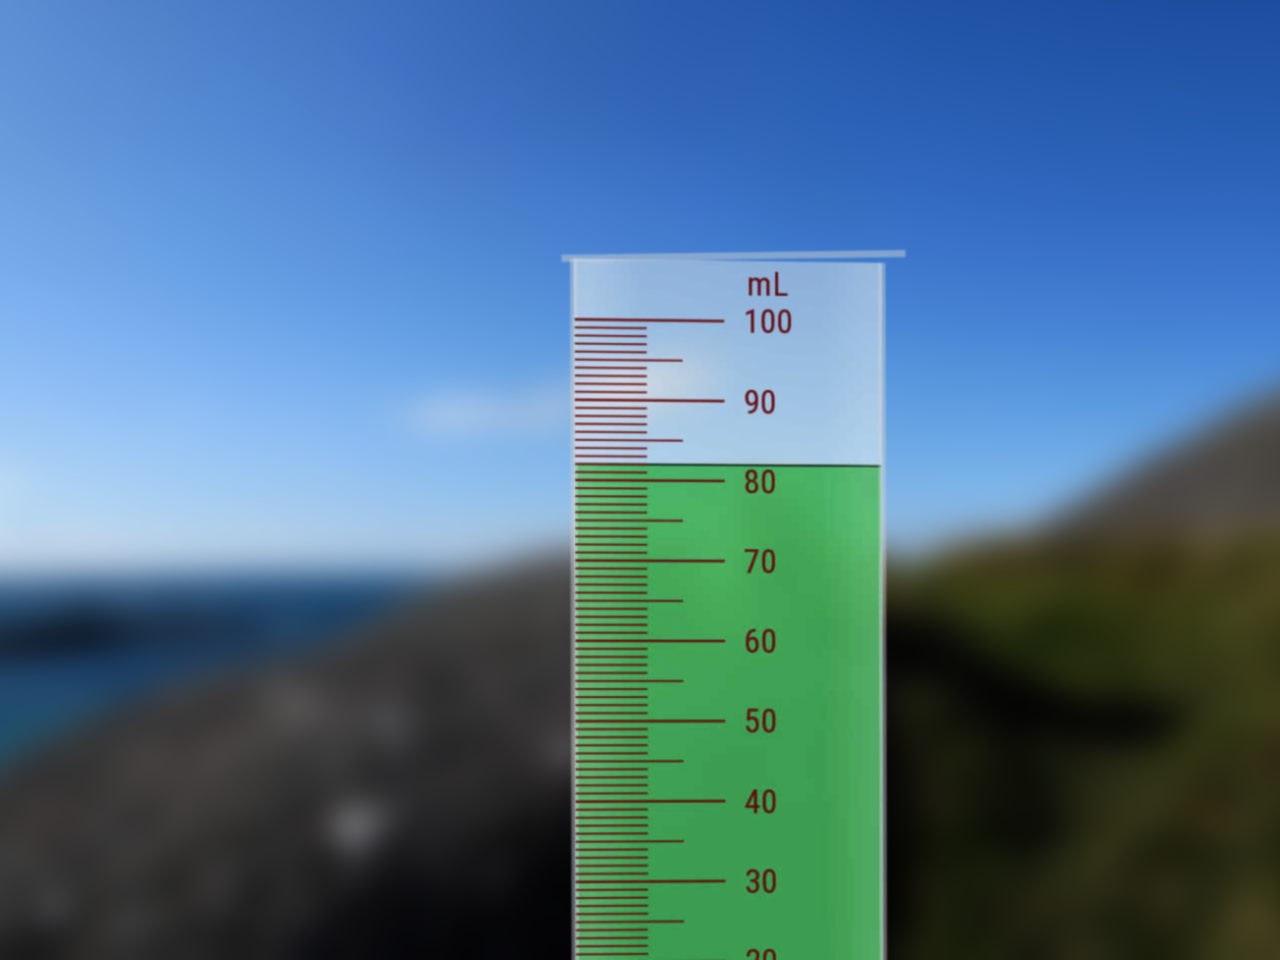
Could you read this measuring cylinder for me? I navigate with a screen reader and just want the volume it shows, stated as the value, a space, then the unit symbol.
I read 82 mL
